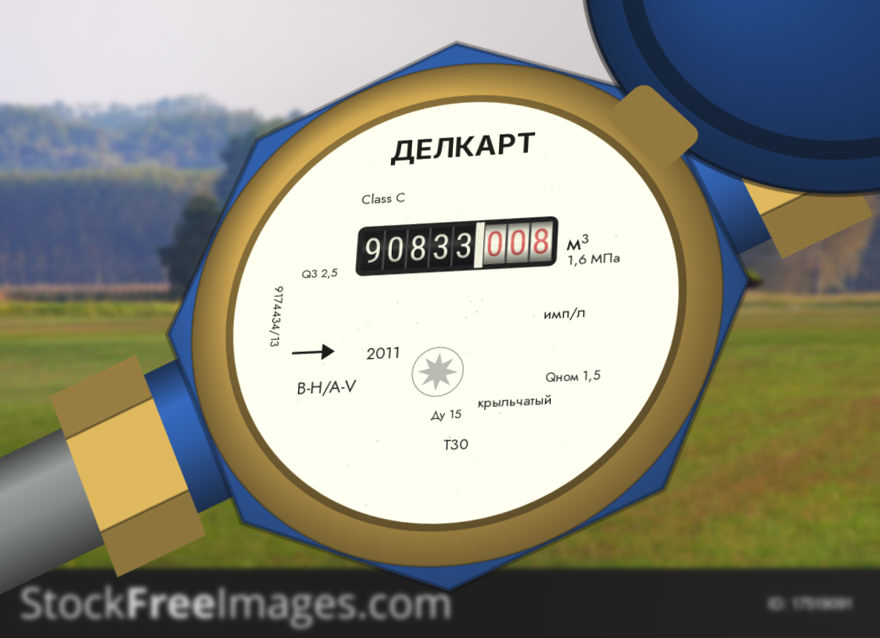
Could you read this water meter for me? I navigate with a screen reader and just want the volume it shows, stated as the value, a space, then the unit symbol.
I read 90833.008 m³
